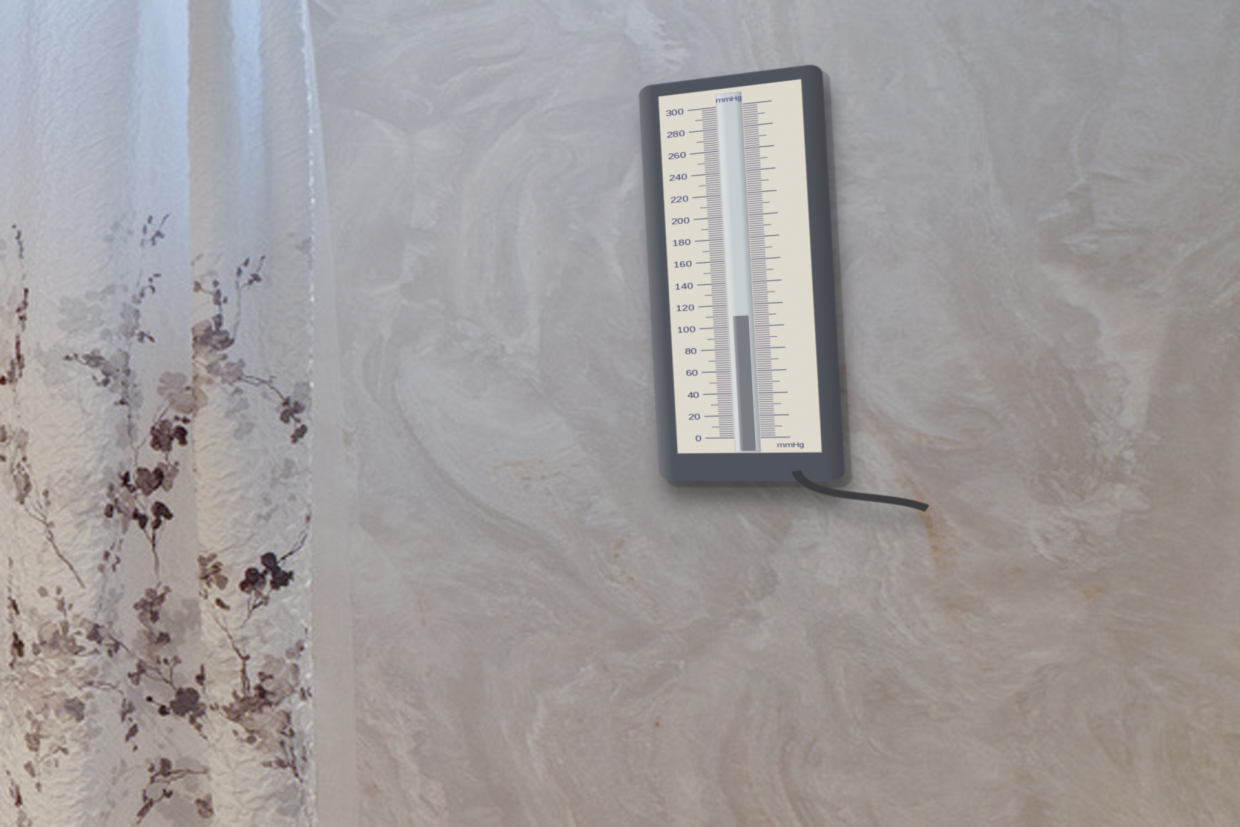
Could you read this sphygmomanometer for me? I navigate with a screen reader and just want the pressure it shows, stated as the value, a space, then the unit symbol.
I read 110 mmHg
